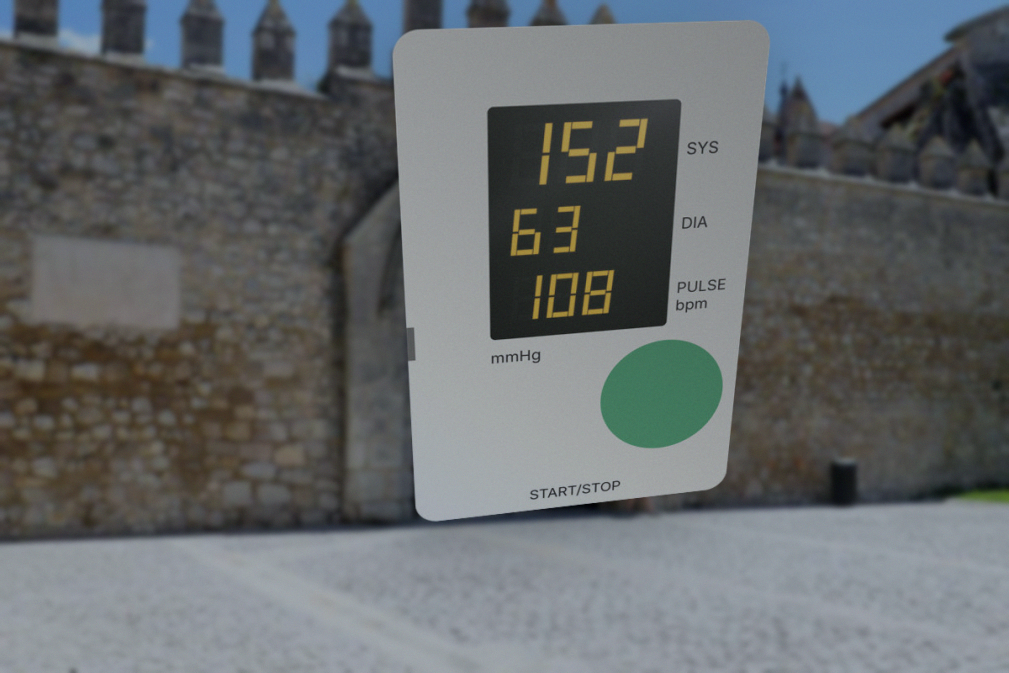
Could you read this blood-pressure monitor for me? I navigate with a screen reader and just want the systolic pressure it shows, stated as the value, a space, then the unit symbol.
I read 152 mmHg
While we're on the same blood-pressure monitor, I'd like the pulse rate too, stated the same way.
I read 108 bpm
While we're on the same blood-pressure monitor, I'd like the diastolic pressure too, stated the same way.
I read 63 mmHg
